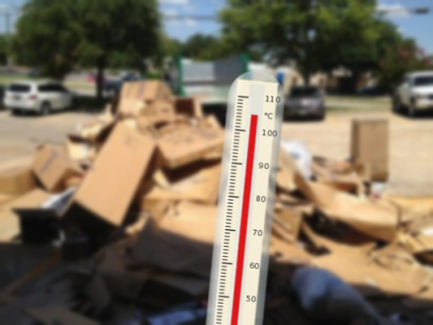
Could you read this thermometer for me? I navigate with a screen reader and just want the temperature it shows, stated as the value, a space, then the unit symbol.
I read 105 °C
